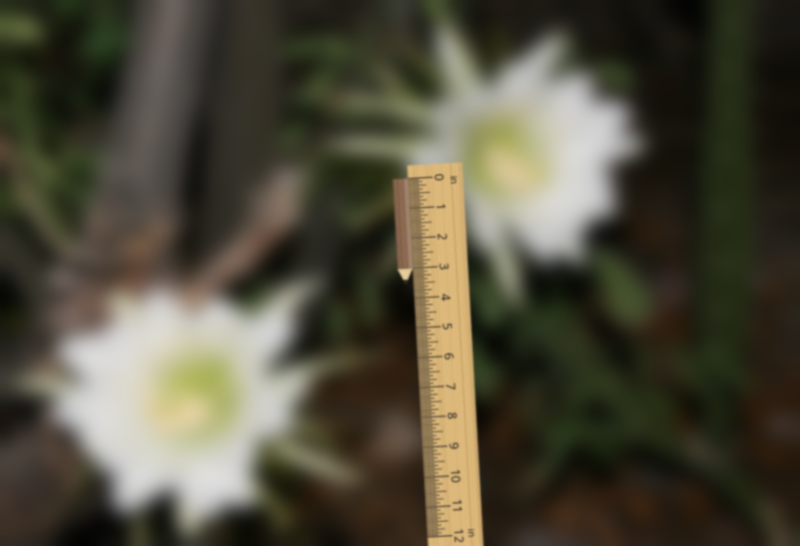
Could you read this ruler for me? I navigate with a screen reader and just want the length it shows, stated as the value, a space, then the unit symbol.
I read 3.5 in
